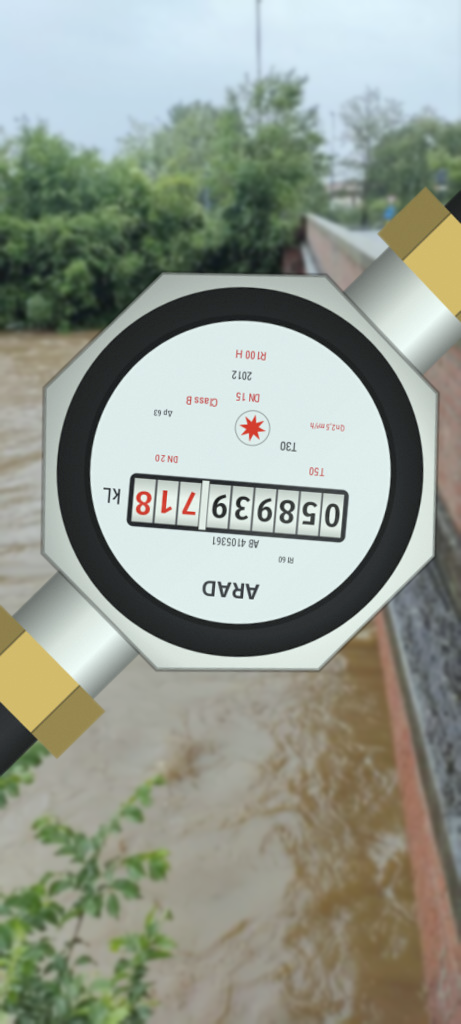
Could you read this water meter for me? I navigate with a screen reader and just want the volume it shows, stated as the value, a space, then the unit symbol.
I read 58939.718 kL
